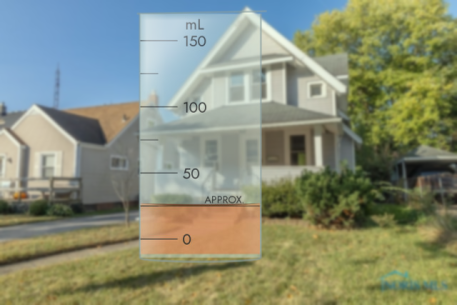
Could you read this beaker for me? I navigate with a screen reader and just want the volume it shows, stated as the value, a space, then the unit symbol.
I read 25 mL
